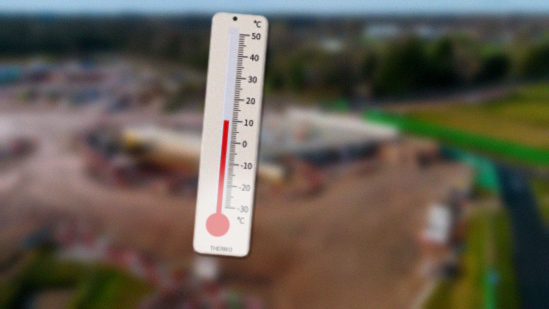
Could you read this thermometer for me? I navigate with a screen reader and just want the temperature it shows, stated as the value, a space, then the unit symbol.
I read 10 °C
